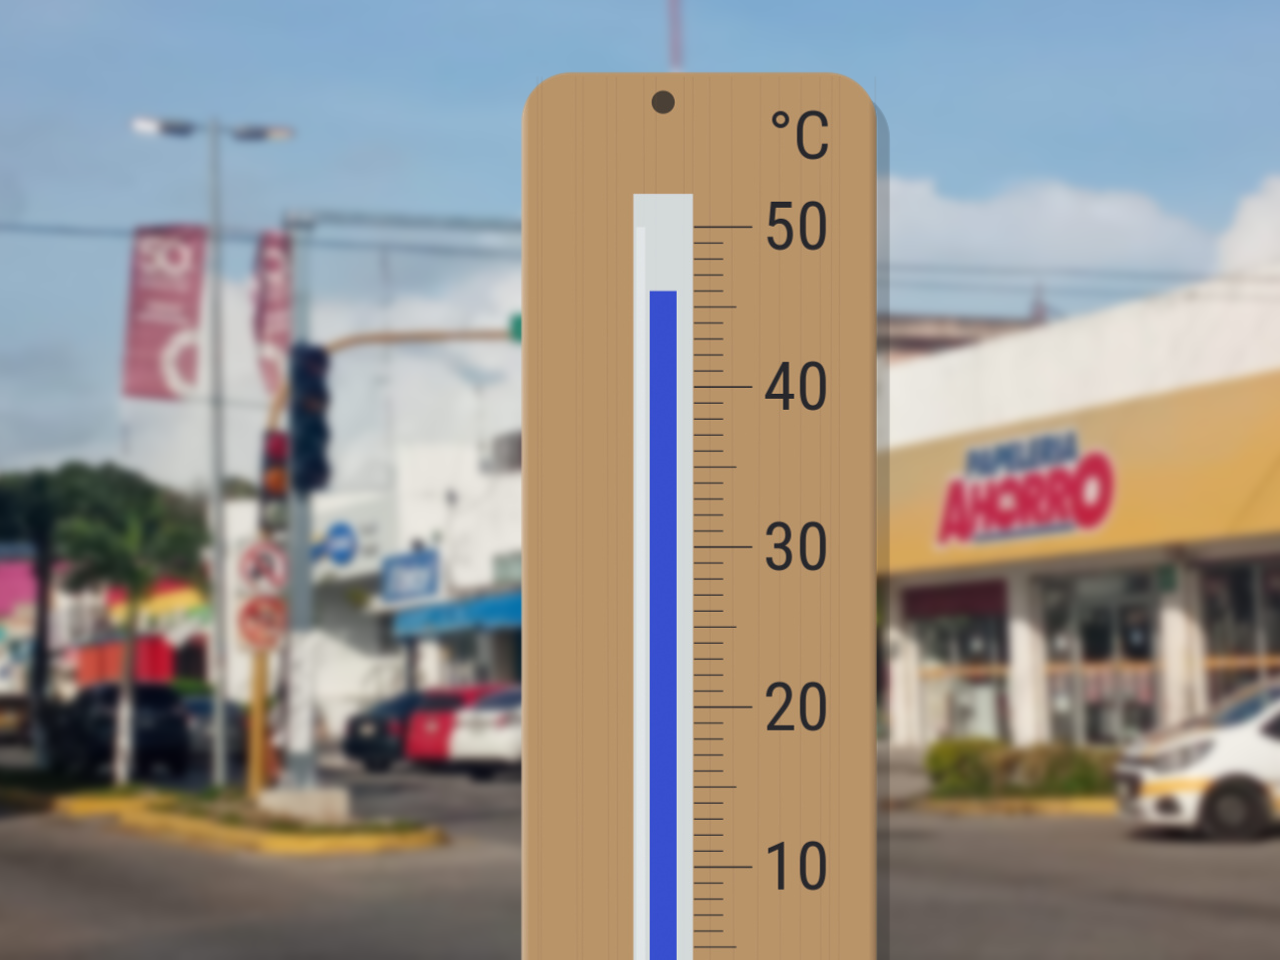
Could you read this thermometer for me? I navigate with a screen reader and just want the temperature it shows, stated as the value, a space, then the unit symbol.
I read 46 °C
